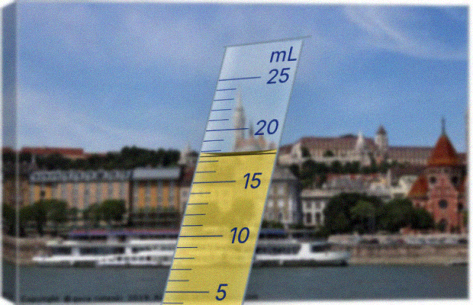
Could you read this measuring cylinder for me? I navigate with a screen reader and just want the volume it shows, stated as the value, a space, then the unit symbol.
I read 17.5 mL
